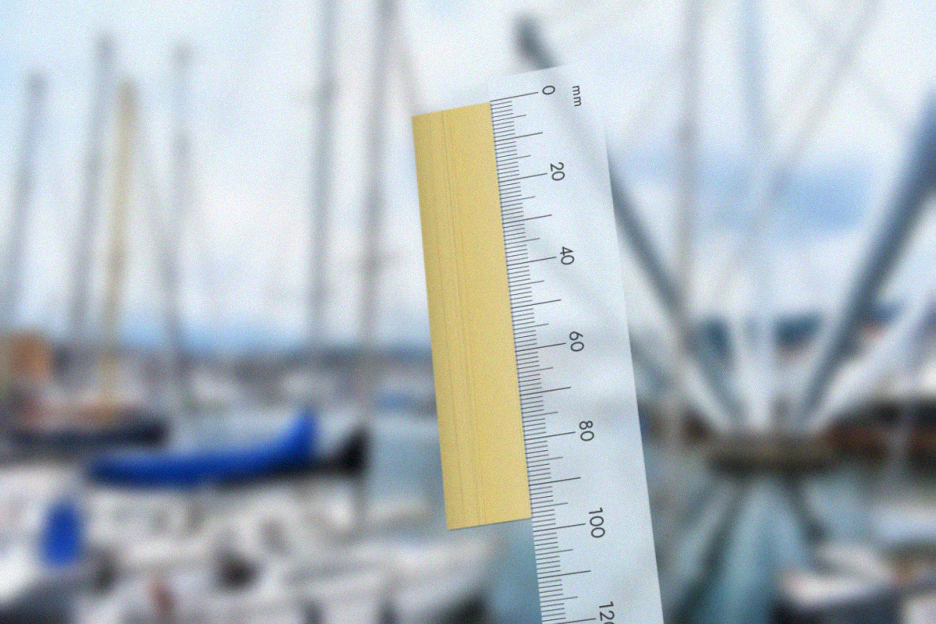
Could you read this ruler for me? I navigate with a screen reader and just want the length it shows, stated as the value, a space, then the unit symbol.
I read 97 mm
